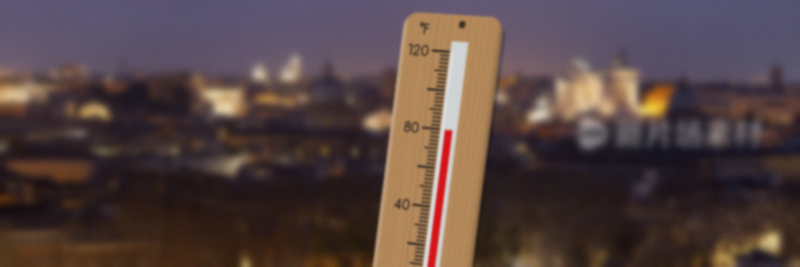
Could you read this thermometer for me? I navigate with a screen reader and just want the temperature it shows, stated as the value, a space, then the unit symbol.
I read 80 °F
